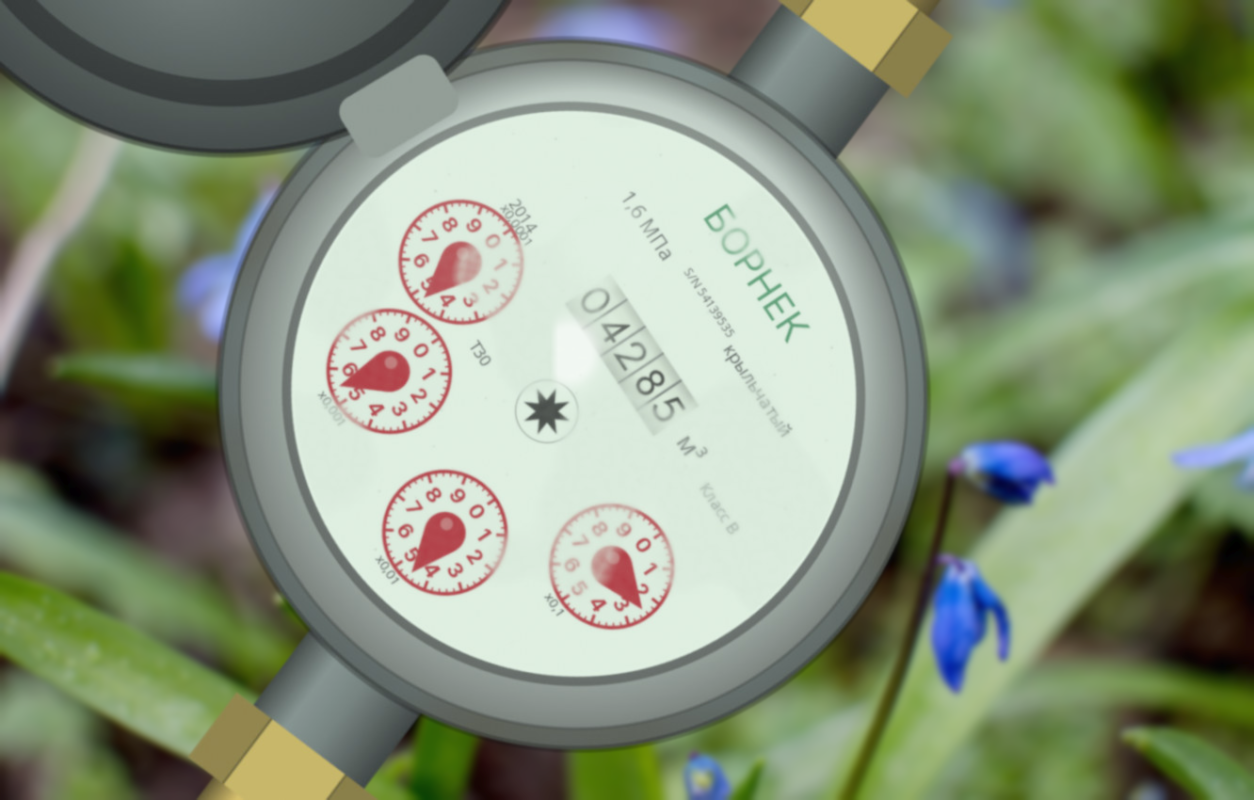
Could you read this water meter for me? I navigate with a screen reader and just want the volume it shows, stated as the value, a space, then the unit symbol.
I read 4285.2454 m³
